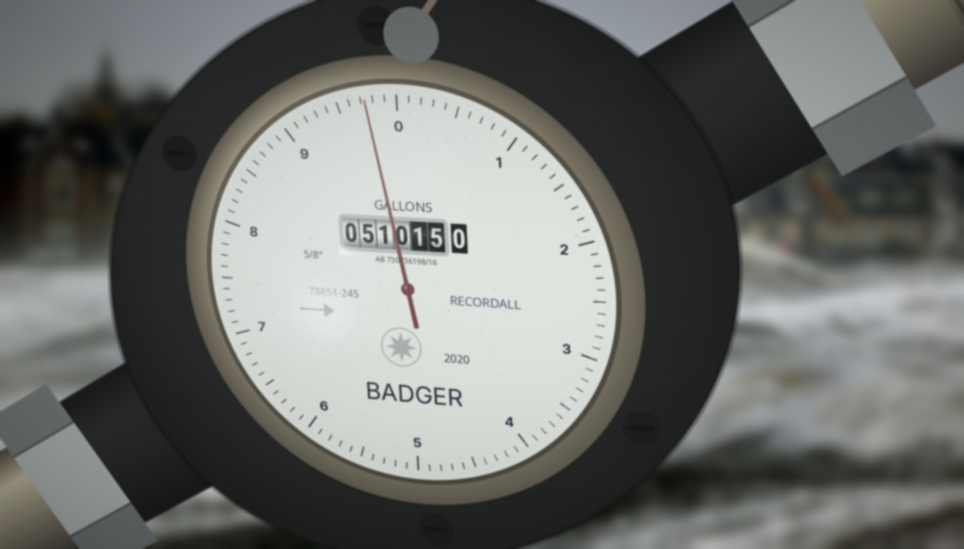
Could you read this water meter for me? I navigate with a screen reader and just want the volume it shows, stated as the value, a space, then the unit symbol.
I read 510149.7 gal
